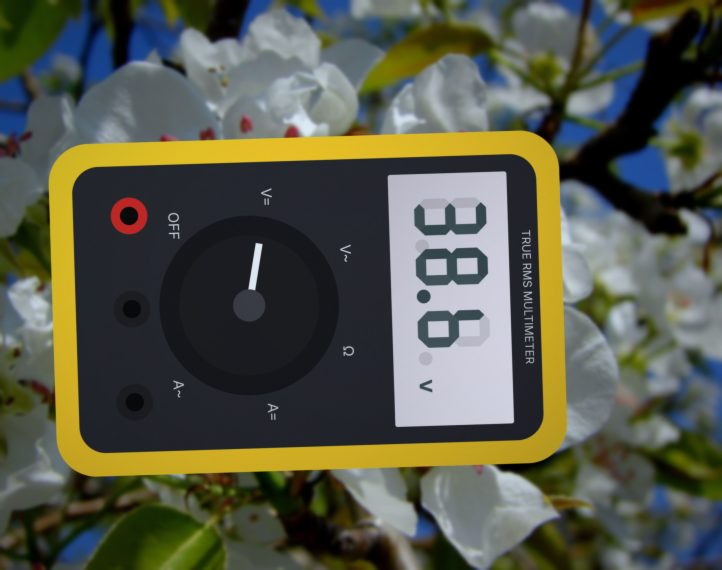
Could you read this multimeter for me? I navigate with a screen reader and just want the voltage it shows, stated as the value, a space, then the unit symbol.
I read 38.6 V
